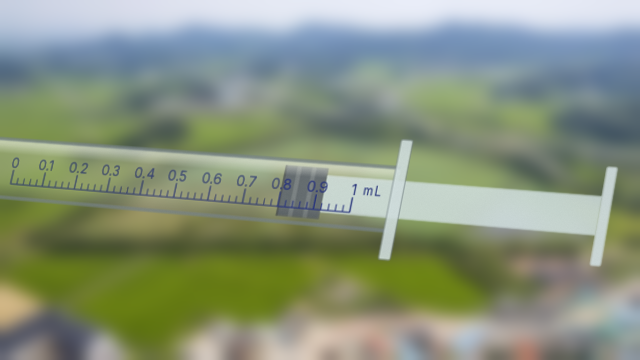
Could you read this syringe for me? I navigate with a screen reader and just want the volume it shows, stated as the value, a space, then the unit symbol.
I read 0.8 mL
